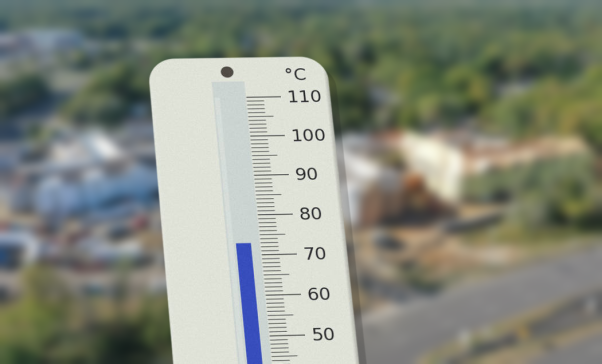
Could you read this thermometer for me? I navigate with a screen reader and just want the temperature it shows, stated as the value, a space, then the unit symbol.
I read 73 °C
